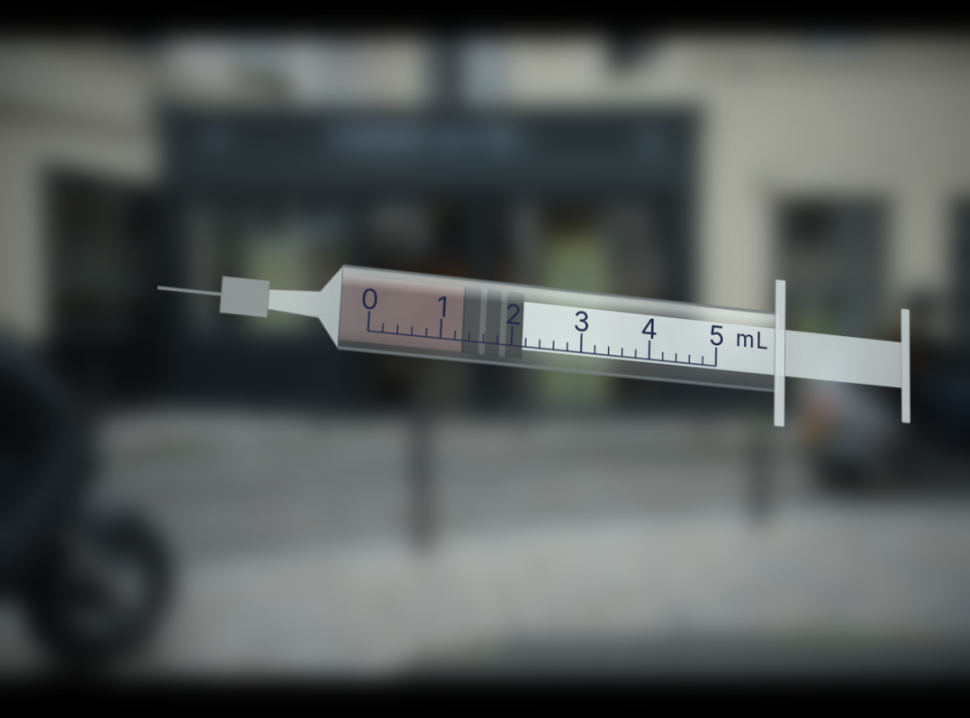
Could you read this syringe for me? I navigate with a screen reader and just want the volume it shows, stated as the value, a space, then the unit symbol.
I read 1.3 mL
